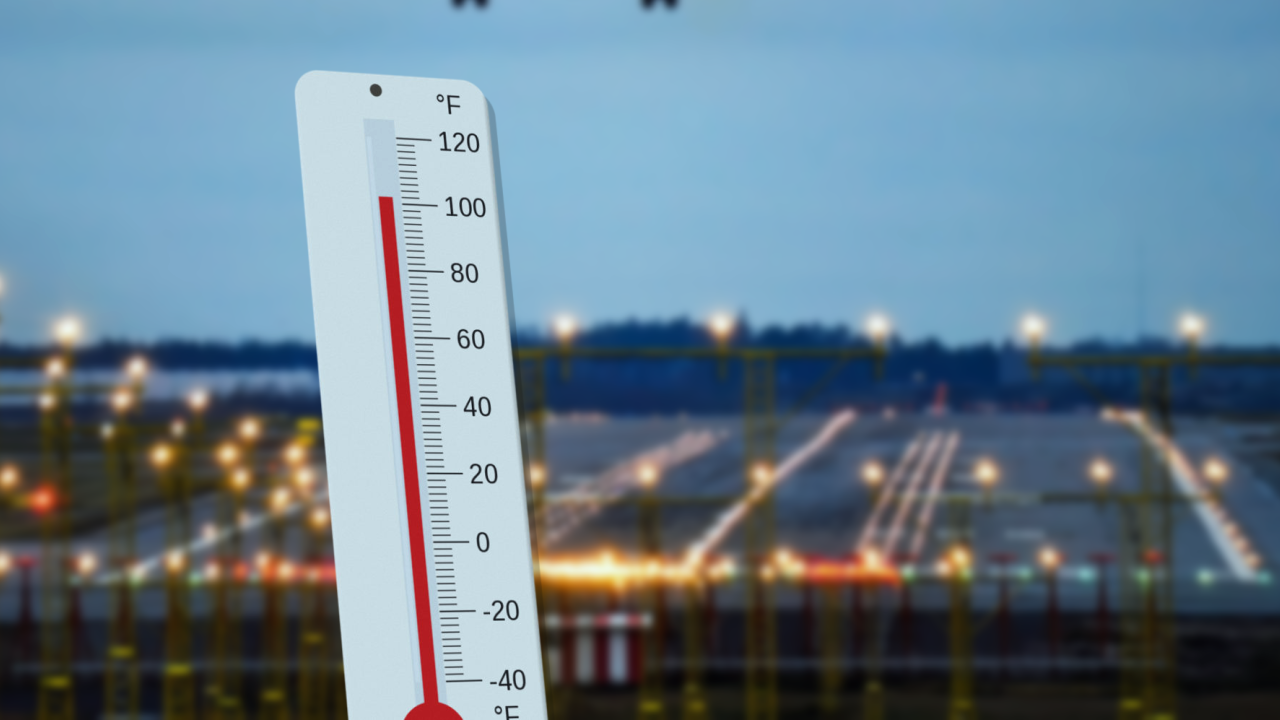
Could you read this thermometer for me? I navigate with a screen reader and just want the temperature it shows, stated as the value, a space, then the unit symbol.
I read 102 °F
